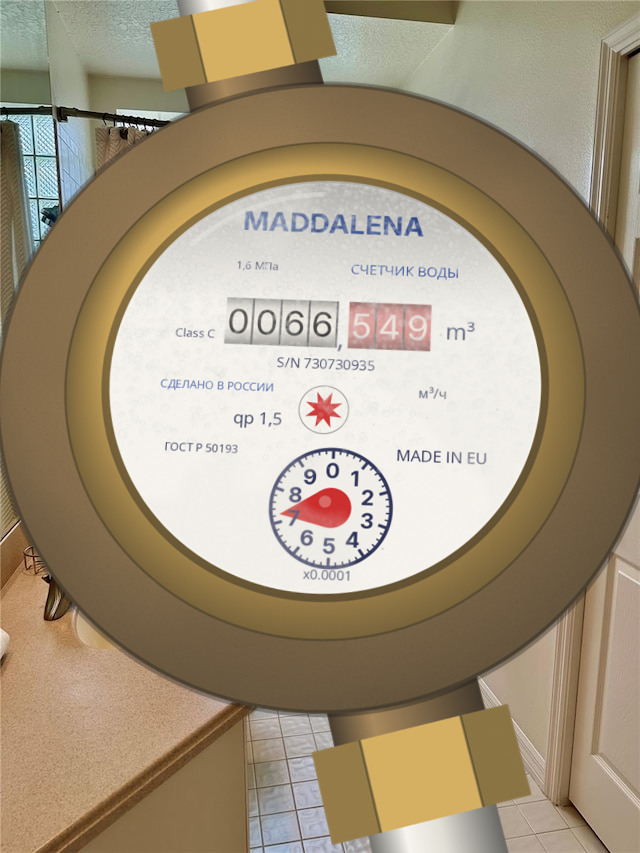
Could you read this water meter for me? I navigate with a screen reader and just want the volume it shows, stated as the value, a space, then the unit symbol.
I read 66.5497 m³
